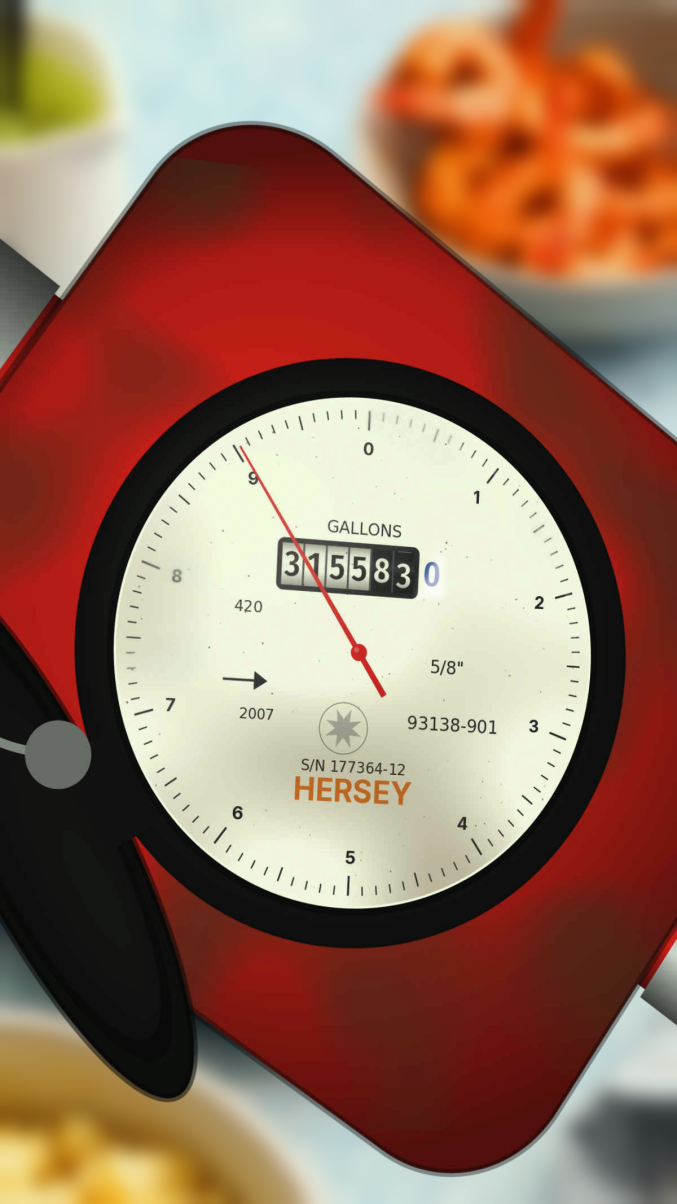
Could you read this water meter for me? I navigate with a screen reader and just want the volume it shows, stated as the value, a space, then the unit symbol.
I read 3155829.0 gal
